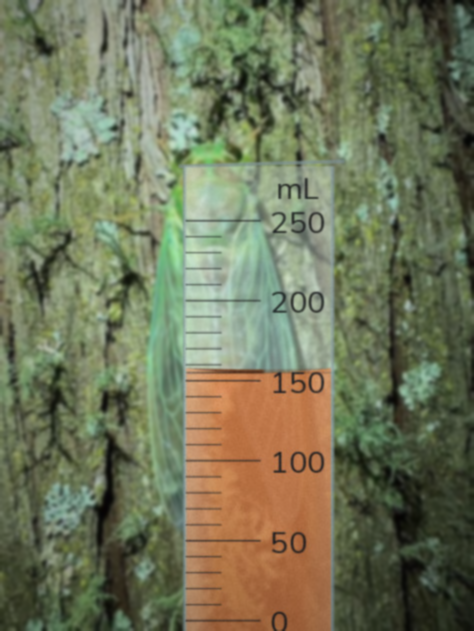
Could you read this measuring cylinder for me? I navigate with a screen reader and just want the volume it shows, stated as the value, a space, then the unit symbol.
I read 155 mL
